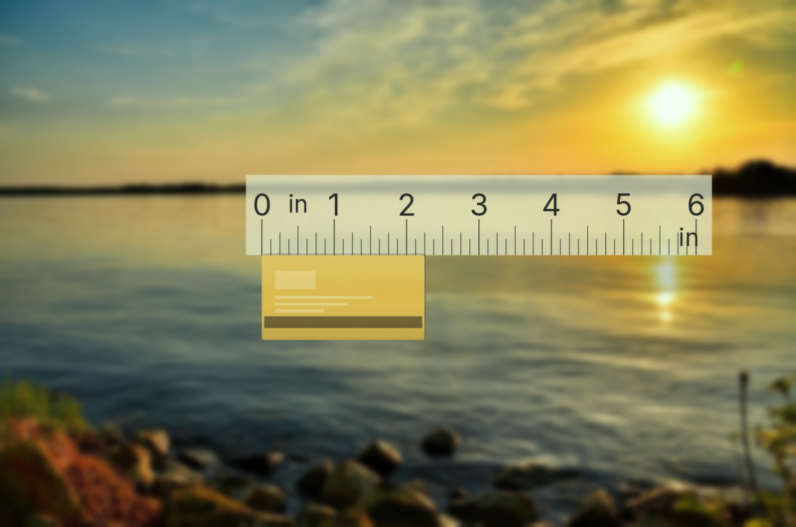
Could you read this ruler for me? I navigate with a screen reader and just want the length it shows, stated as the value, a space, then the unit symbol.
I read 2.25 in
